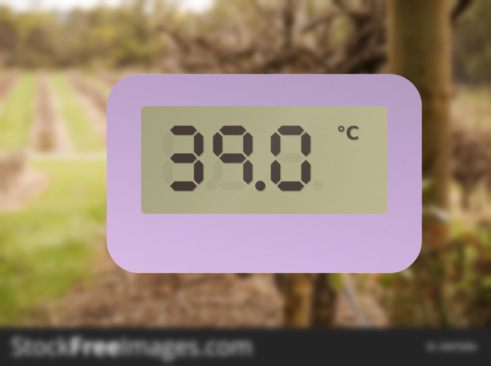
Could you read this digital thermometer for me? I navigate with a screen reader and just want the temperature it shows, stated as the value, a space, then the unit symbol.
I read 39.0 °C
